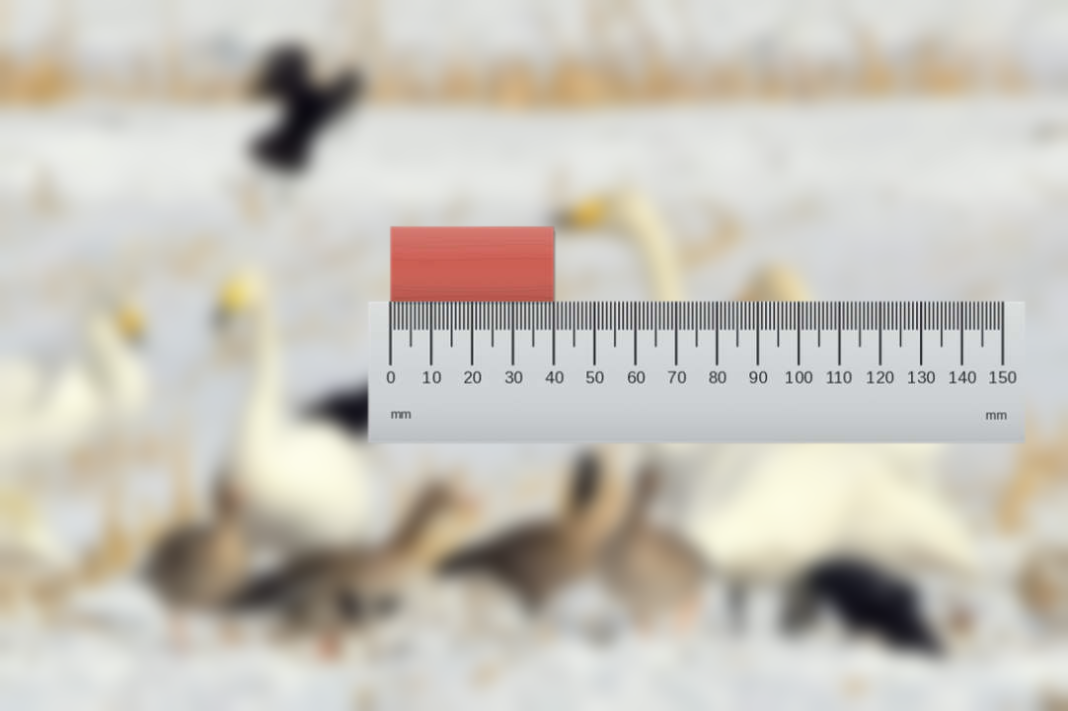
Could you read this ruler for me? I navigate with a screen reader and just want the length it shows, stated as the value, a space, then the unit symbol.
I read 40 mm
